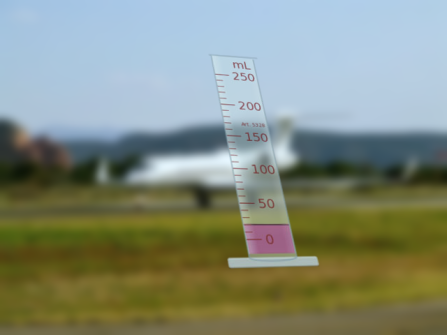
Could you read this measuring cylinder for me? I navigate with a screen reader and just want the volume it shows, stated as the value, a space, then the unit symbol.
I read 20 mL
